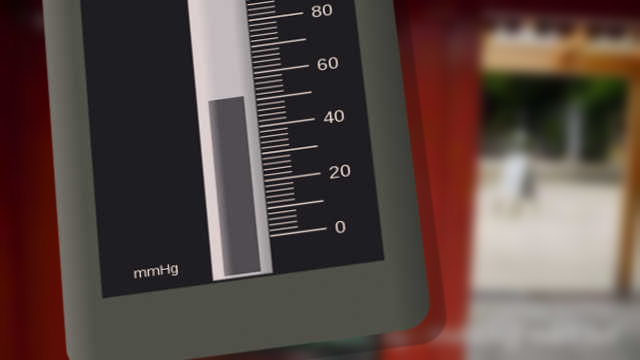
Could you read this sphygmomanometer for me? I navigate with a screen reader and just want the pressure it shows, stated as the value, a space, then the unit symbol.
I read 52 mmHg
